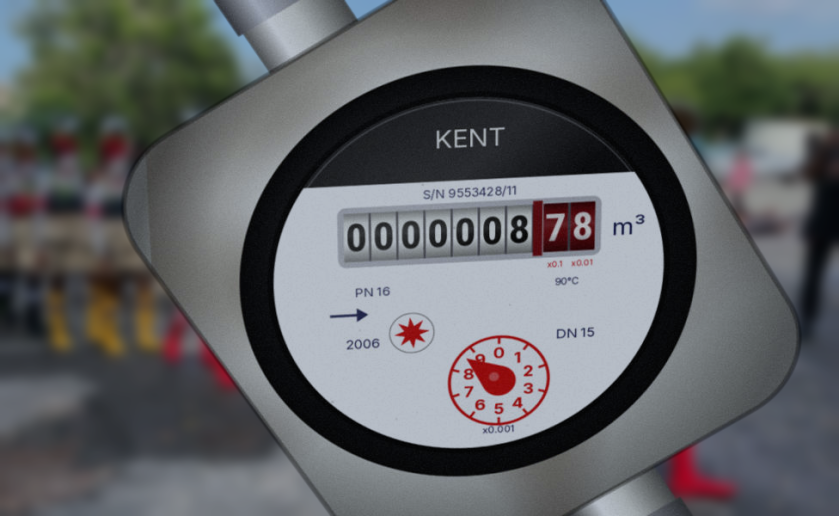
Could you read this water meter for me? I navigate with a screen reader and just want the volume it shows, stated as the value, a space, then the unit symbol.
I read 8.788 m³
